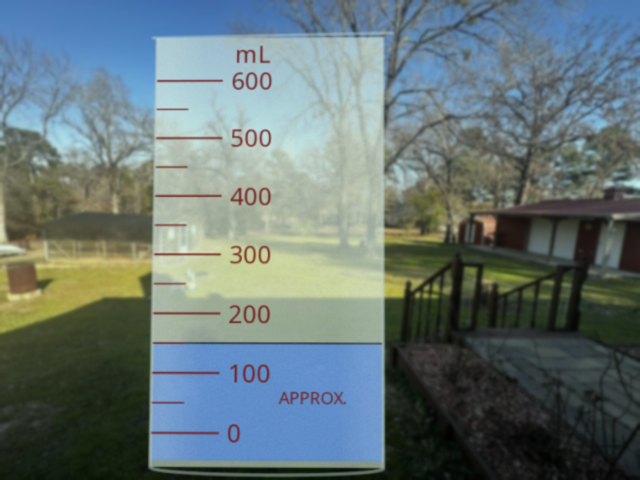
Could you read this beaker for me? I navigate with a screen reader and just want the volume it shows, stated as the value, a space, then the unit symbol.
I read 150 mL
